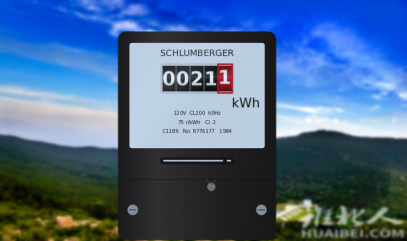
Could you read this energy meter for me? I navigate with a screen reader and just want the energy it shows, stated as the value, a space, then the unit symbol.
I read 21.1 kWh
